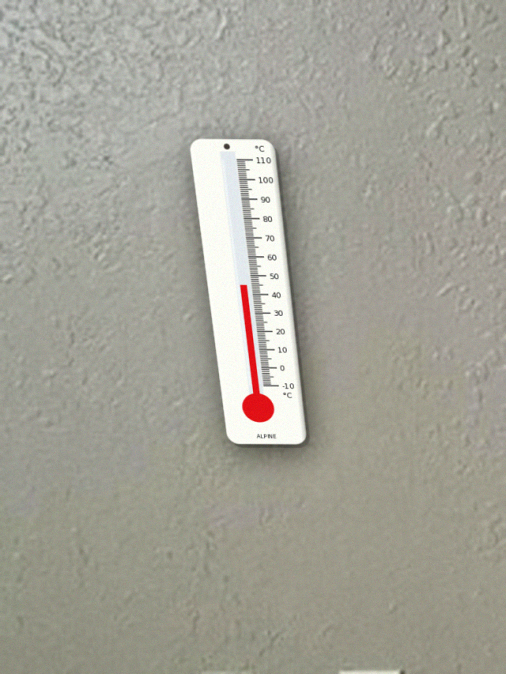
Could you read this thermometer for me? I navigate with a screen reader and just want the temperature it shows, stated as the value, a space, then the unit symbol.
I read 45 °C
